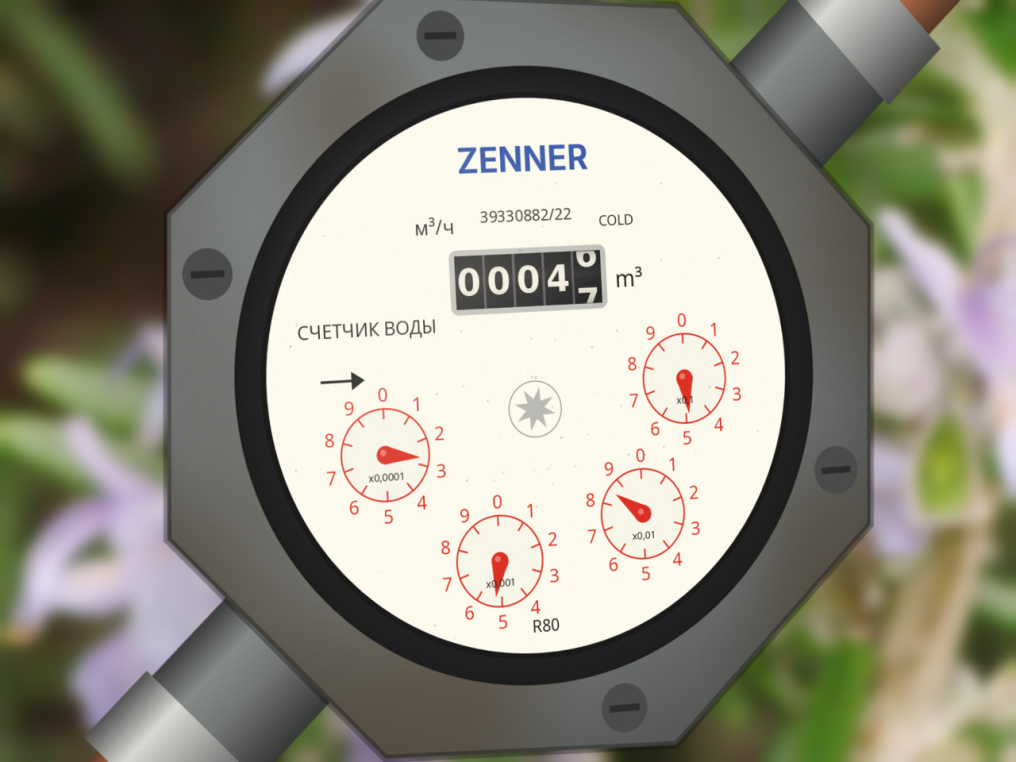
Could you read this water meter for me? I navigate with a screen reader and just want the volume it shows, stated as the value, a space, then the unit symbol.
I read 46.4852 m³
